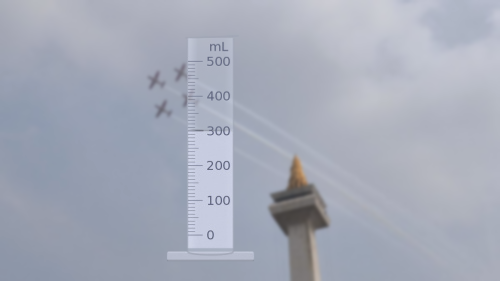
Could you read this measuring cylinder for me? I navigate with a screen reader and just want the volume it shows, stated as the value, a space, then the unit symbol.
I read 300 mL
